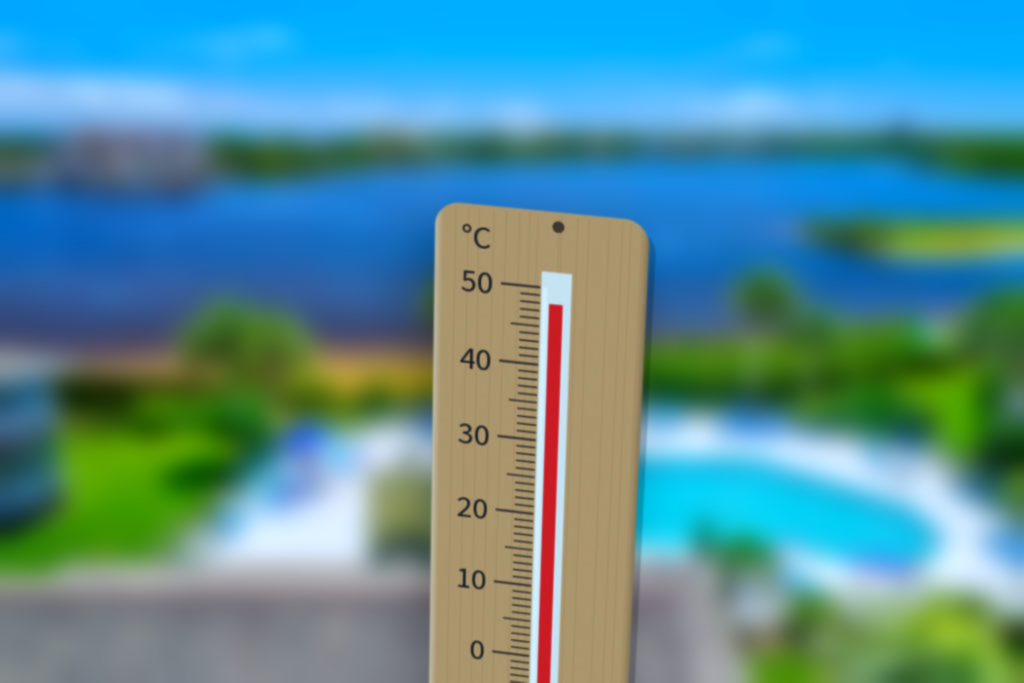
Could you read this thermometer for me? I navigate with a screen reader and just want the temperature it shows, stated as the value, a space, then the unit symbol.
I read 48 °C
